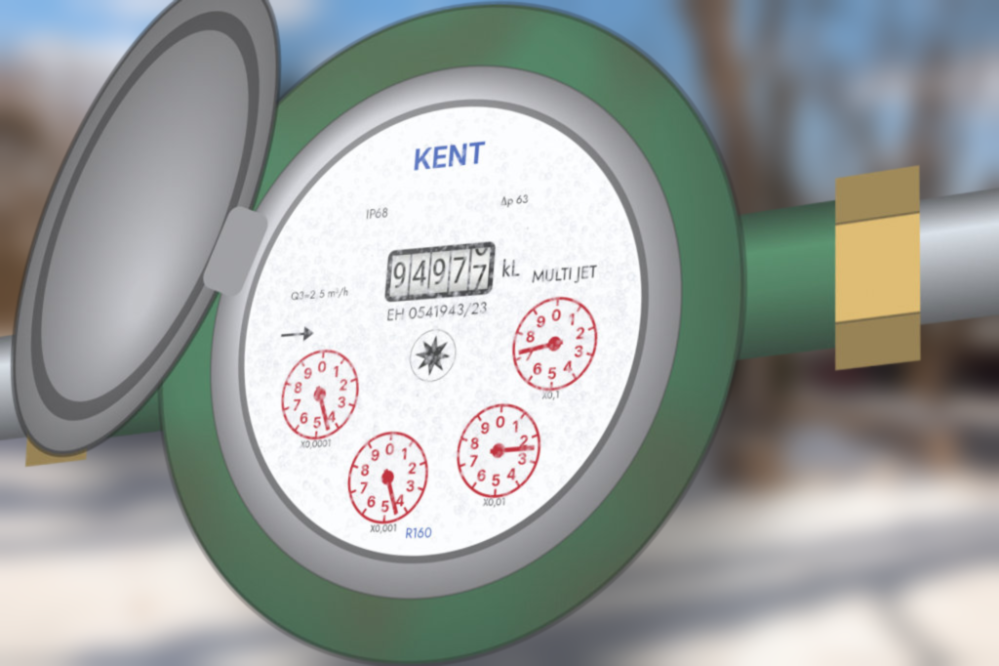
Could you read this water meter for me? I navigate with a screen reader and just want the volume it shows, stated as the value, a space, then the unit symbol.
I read 94976.7244 kL
